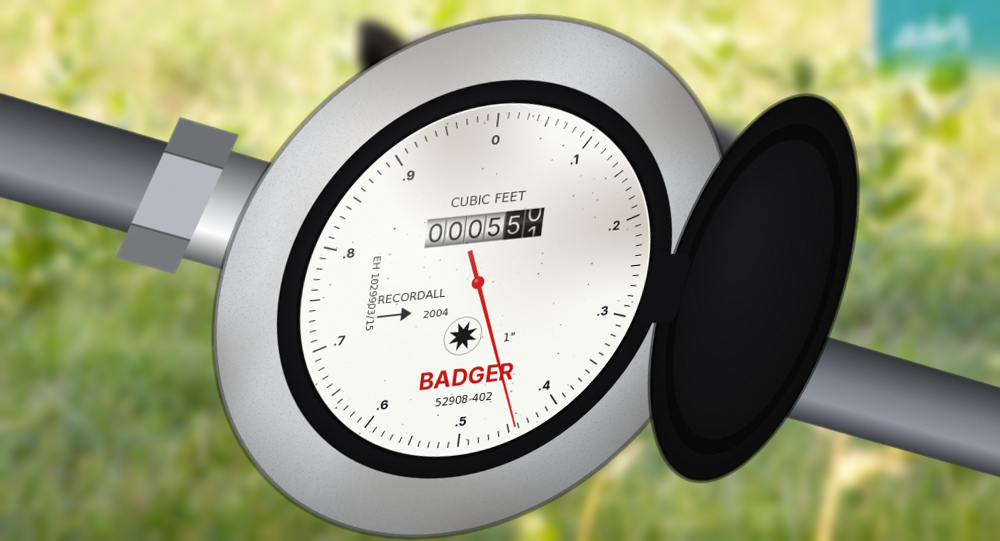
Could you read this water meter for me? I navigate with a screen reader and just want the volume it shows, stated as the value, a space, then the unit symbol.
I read 550.44 ft³
